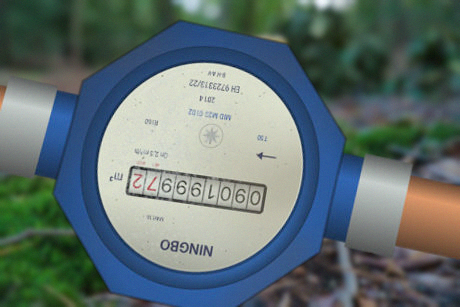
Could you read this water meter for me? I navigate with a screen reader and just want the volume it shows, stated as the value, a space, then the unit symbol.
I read 901999.72 m³
